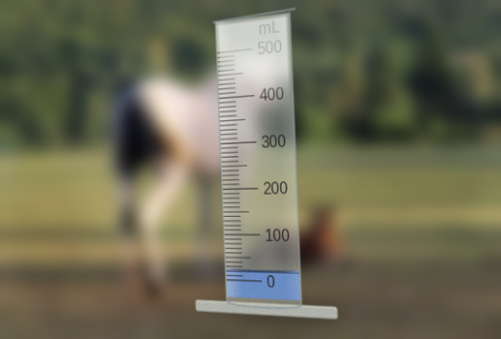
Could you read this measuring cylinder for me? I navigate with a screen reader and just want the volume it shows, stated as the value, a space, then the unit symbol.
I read 20 mL
